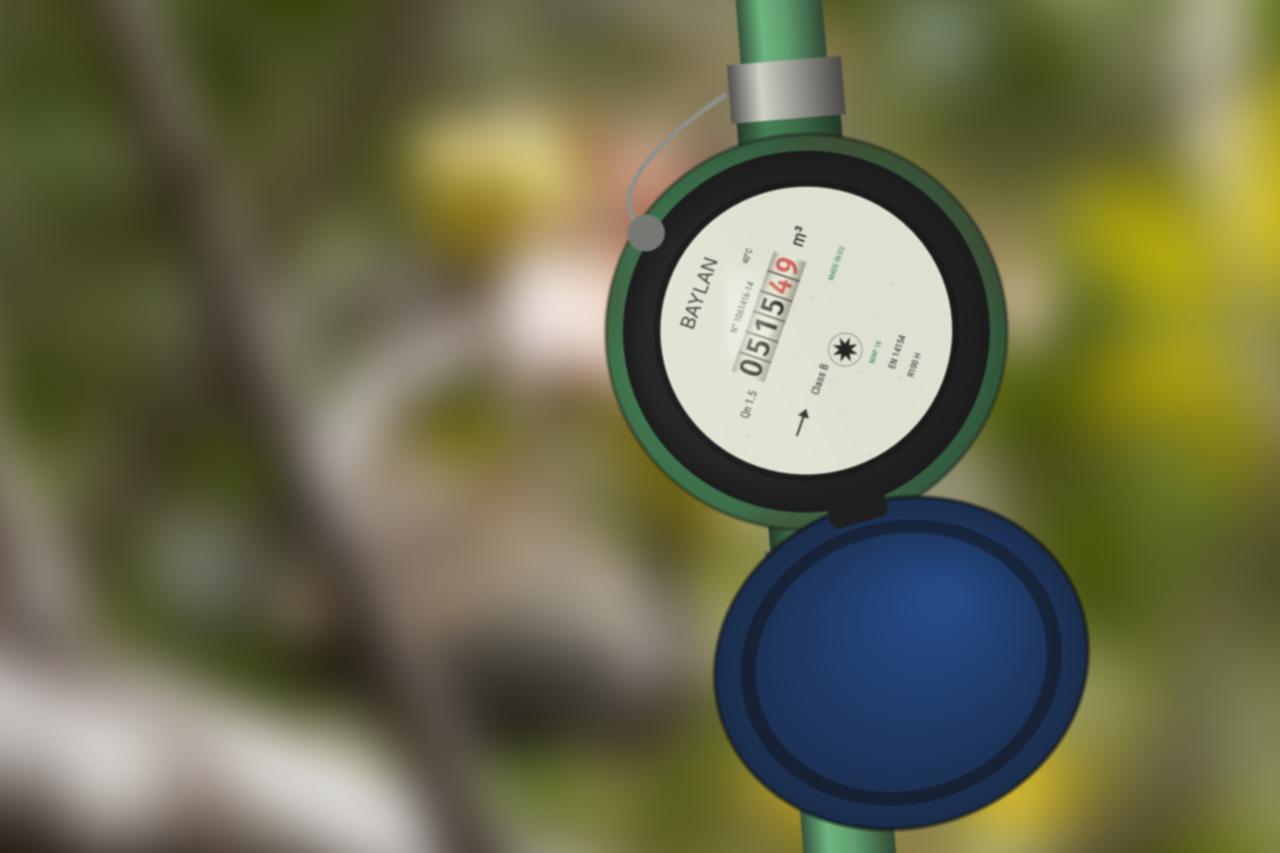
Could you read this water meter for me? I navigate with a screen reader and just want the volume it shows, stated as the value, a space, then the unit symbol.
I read 515.49 m³
